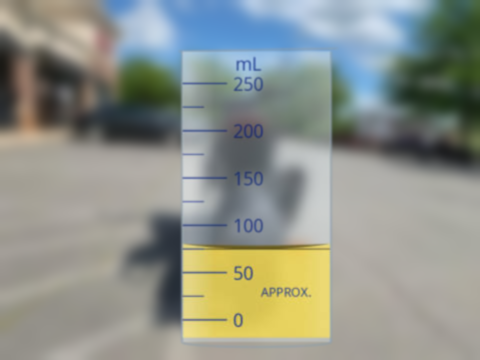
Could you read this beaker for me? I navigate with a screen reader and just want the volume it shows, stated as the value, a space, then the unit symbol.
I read 75 mL
